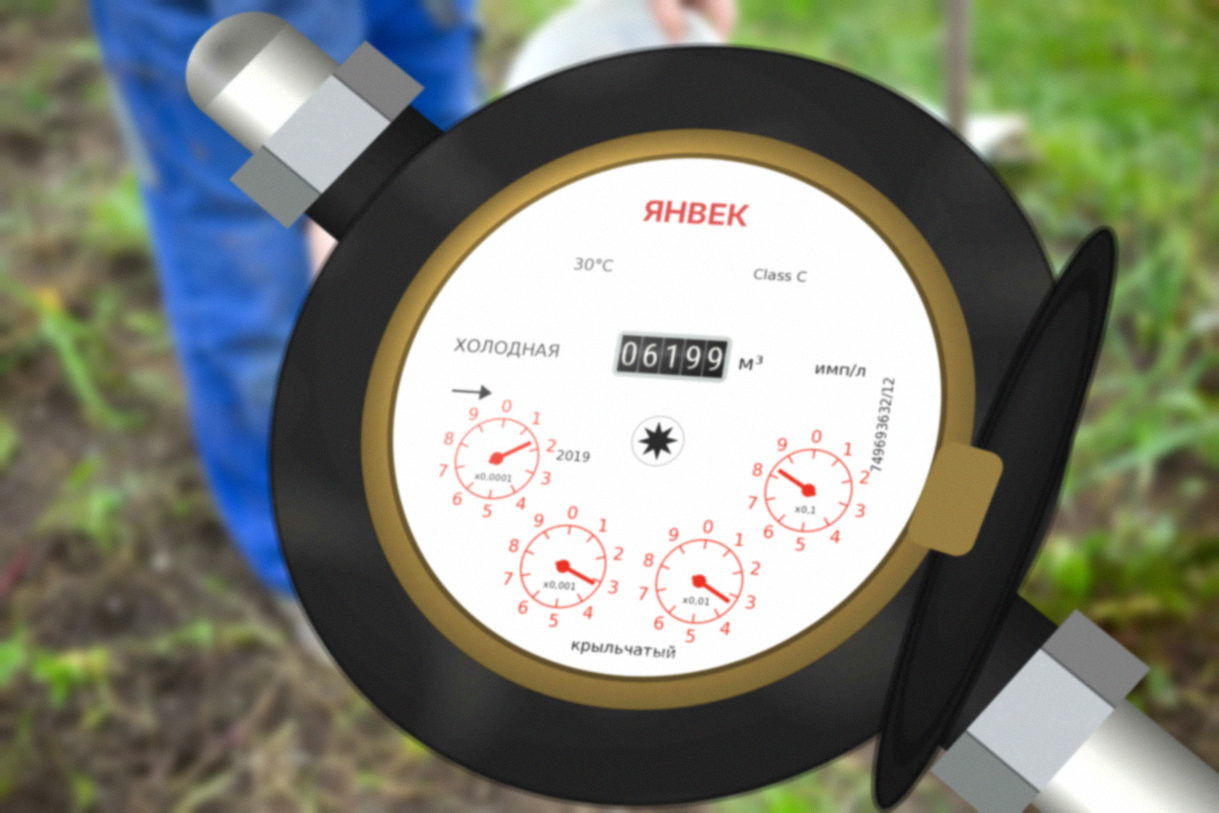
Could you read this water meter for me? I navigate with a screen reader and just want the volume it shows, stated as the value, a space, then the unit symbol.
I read 6199.8331 m³
